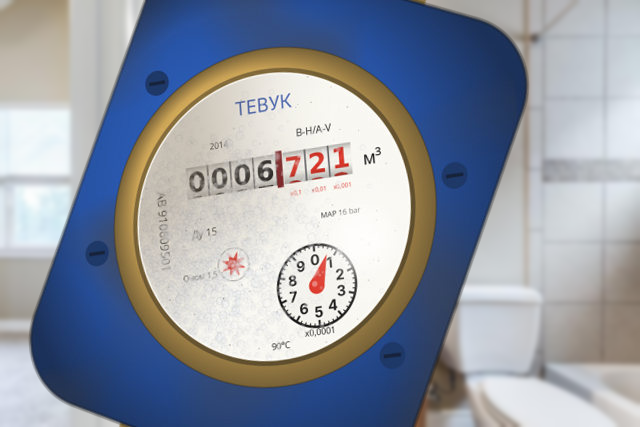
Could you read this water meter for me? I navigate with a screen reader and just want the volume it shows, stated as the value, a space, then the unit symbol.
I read 6.7210 m³
